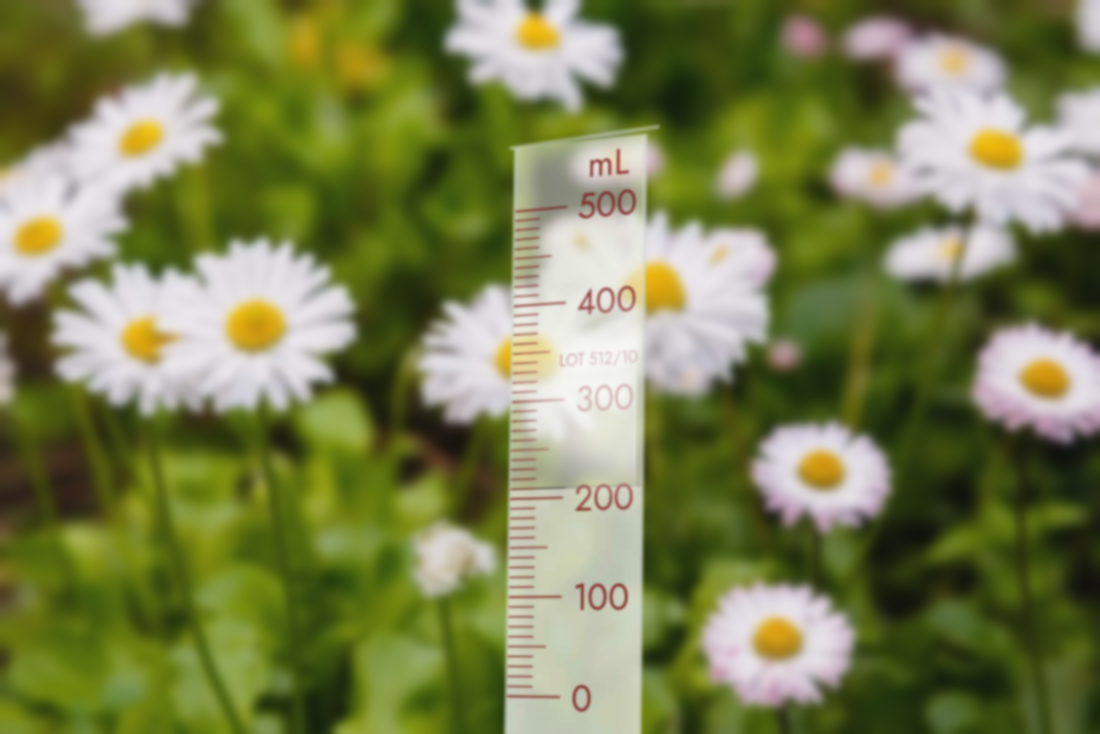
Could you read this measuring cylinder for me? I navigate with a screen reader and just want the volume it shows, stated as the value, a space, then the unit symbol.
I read 210 mL
